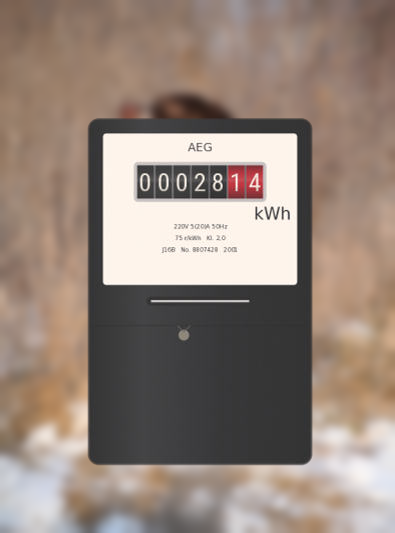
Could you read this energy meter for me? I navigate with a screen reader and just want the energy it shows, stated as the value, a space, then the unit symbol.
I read 28.14 kWh
